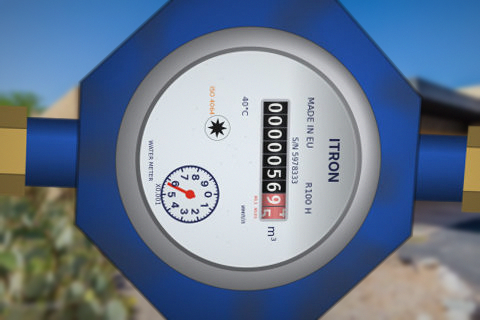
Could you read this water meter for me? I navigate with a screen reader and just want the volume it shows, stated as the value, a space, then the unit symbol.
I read 56.945 m³
